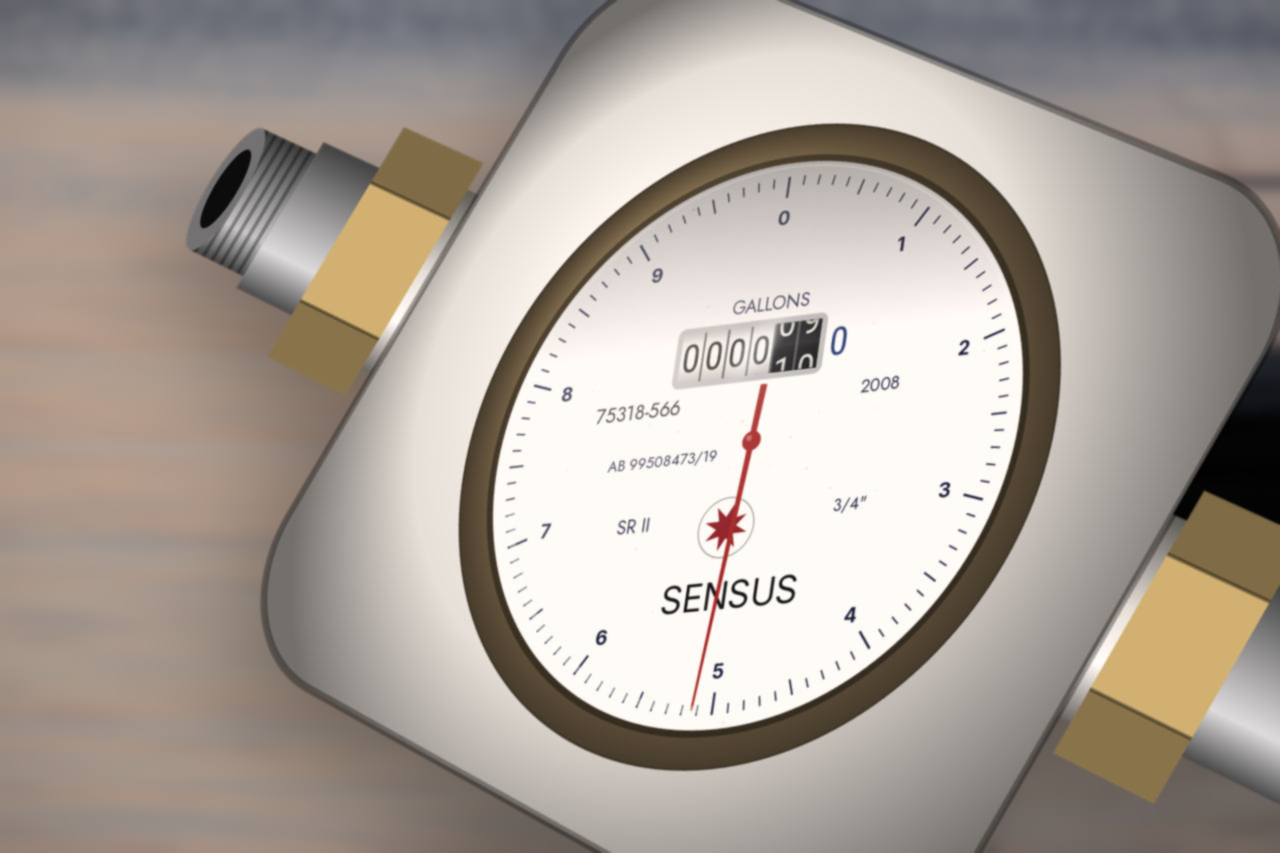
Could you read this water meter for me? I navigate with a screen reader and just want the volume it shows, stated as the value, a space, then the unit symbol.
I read 95.1 gal
